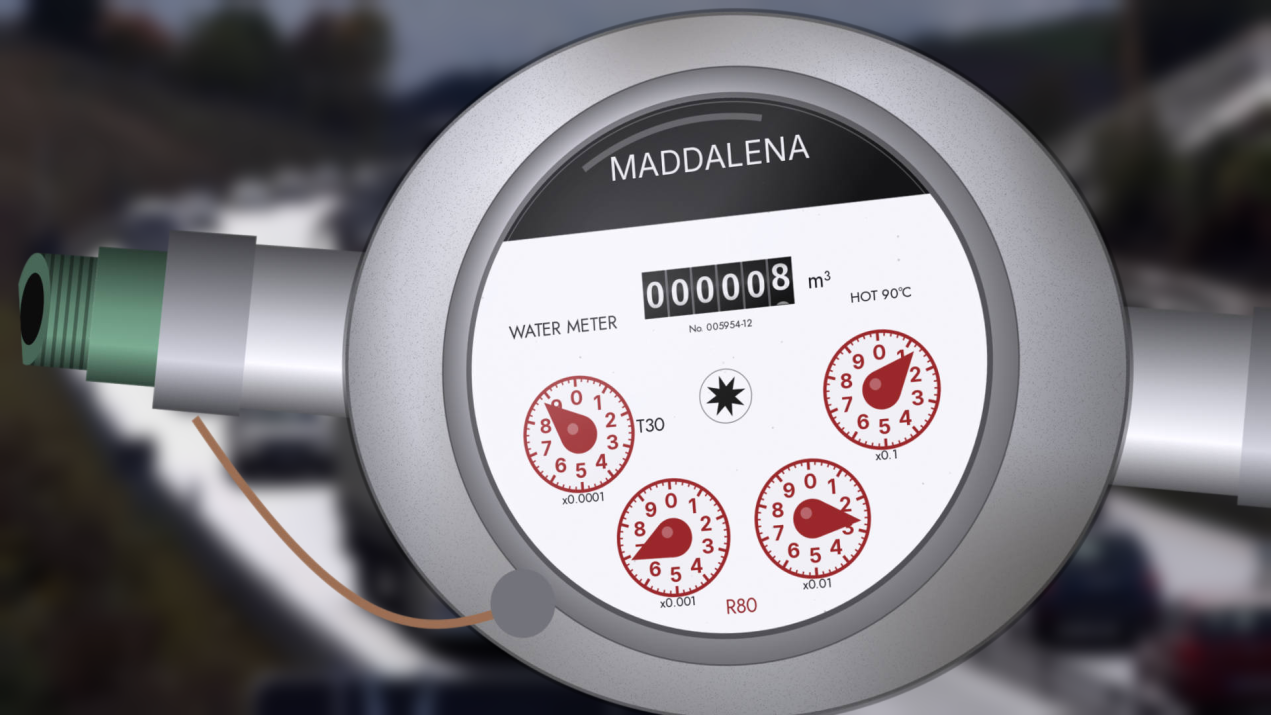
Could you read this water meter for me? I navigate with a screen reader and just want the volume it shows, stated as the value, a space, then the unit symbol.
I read 8.1268 m³
